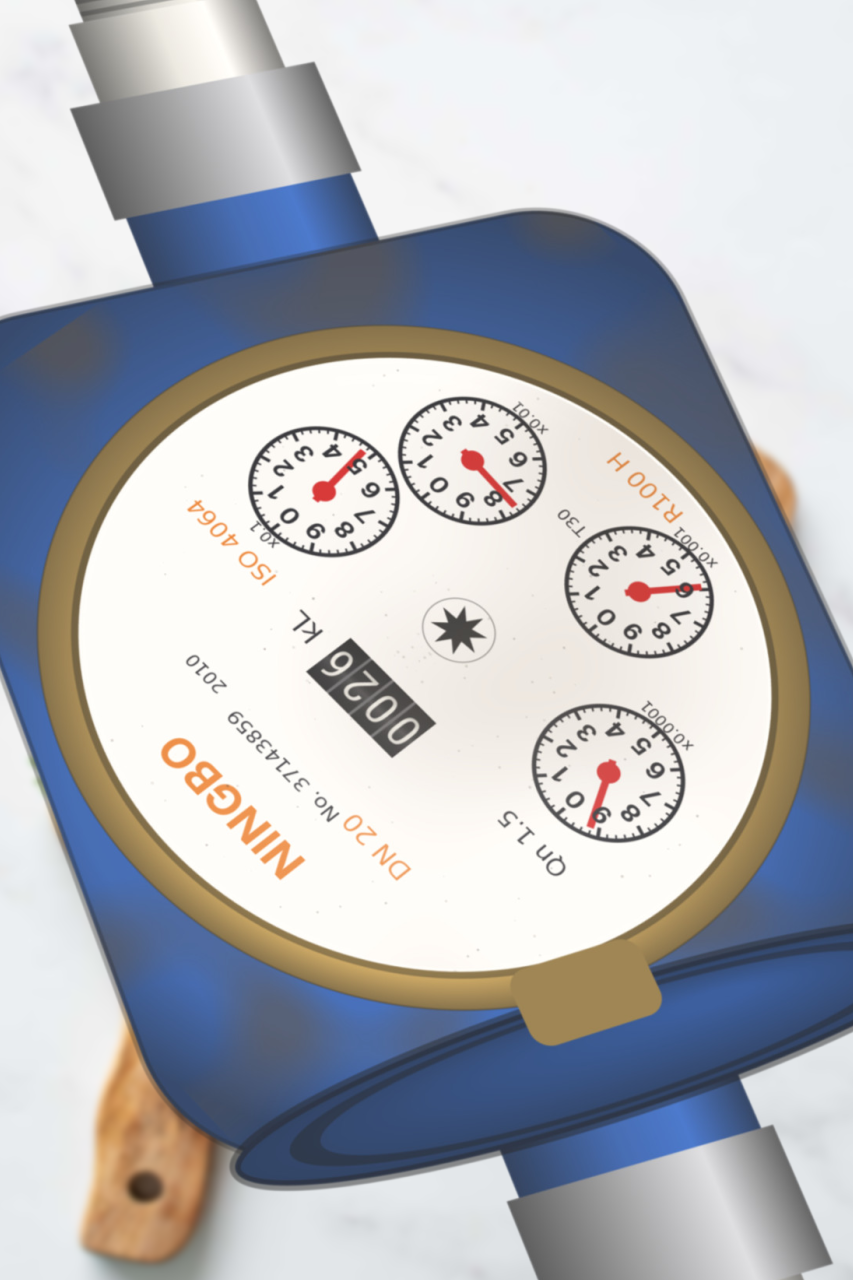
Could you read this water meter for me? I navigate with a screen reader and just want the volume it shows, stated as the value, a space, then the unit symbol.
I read 26.4759 kL
